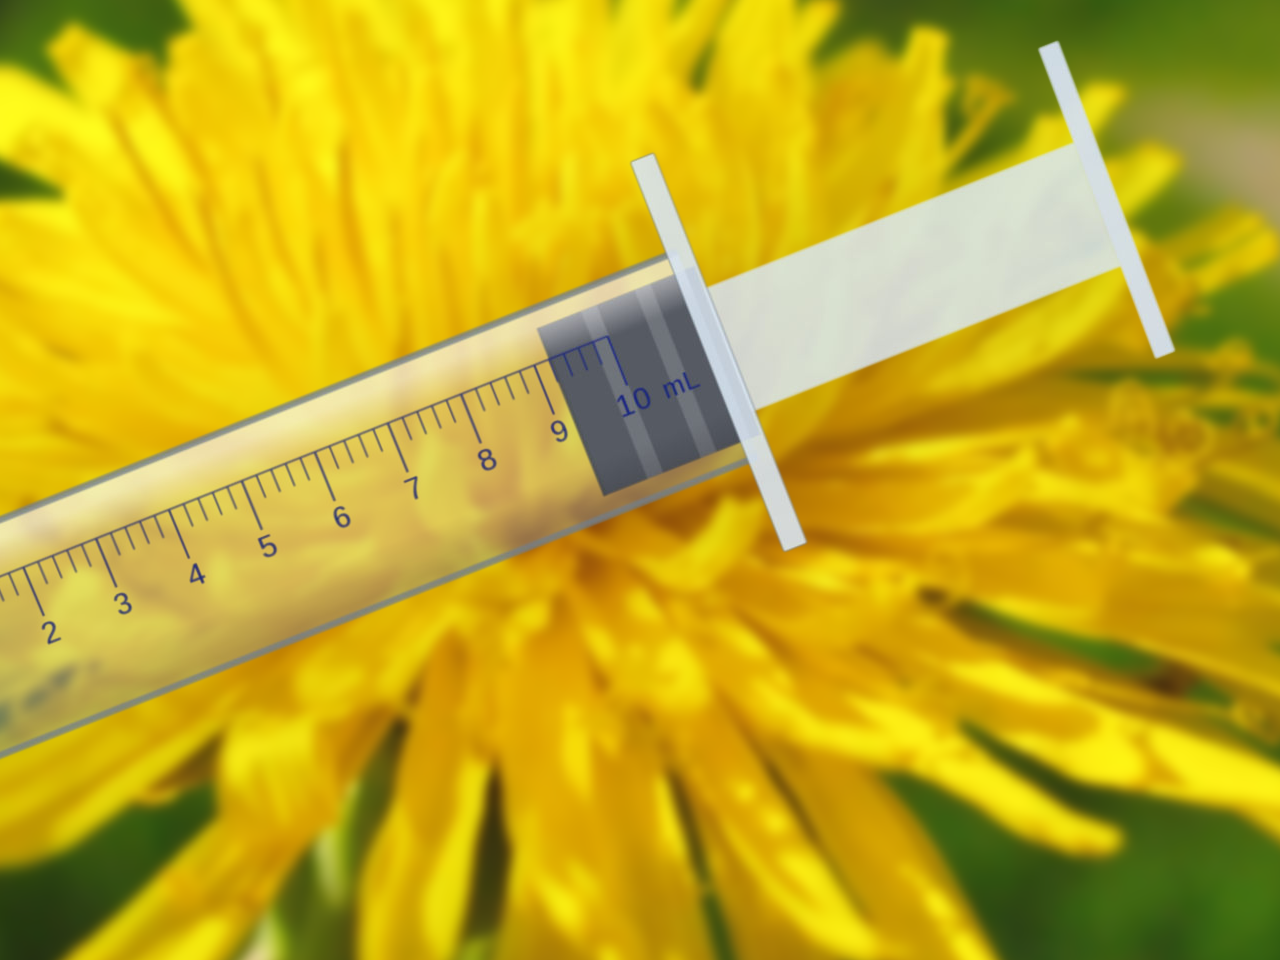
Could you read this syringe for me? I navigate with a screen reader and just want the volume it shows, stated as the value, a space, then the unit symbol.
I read 9.2 mL
